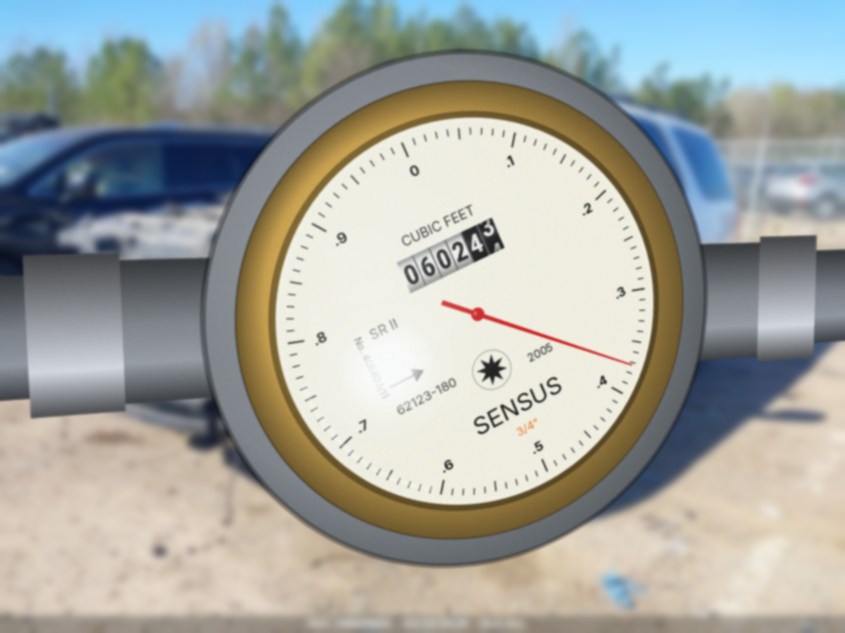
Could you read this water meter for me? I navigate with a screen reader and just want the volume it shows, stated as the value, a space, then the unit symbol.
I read 60243.37 ft³
